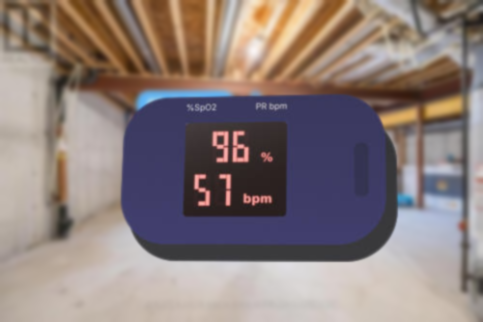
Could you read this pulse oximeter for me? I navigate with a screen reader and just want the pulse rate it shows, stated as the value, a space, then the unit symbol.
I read 57 bpm
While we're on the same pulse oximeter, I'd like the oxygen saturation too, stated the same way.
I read 96 %
